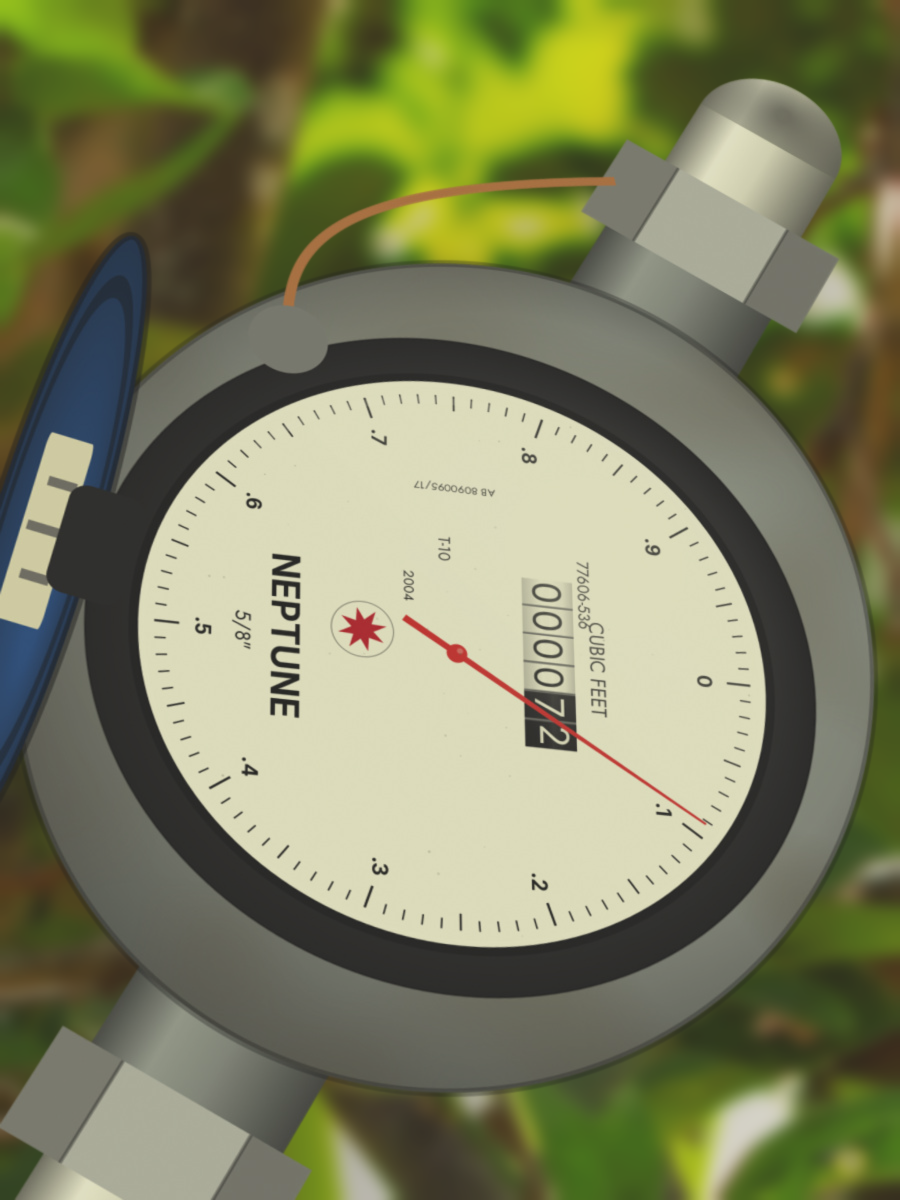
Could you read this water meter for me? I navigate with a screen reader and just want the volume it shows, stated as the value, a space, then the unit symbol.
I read 72.09 ft³
